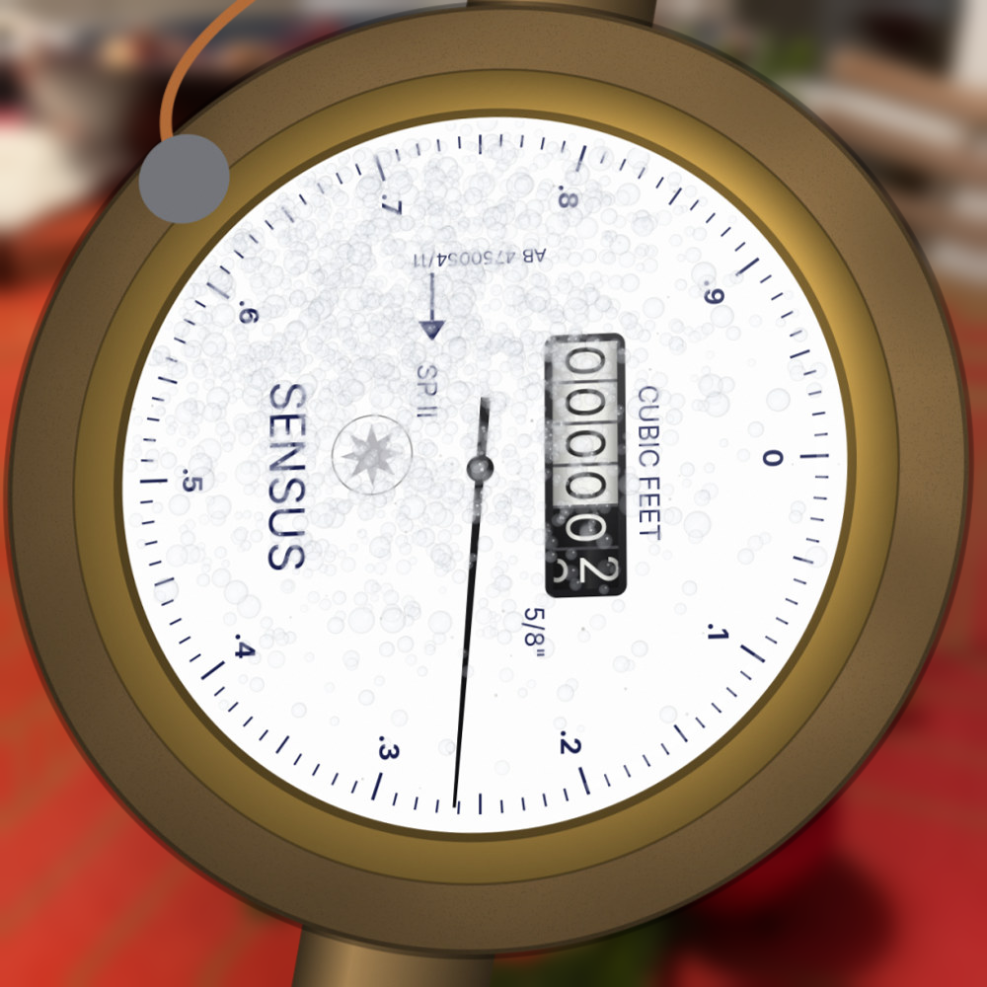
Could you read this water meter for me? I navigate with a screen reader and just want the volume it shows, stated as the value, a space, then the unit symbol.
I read 2.26 ft³
